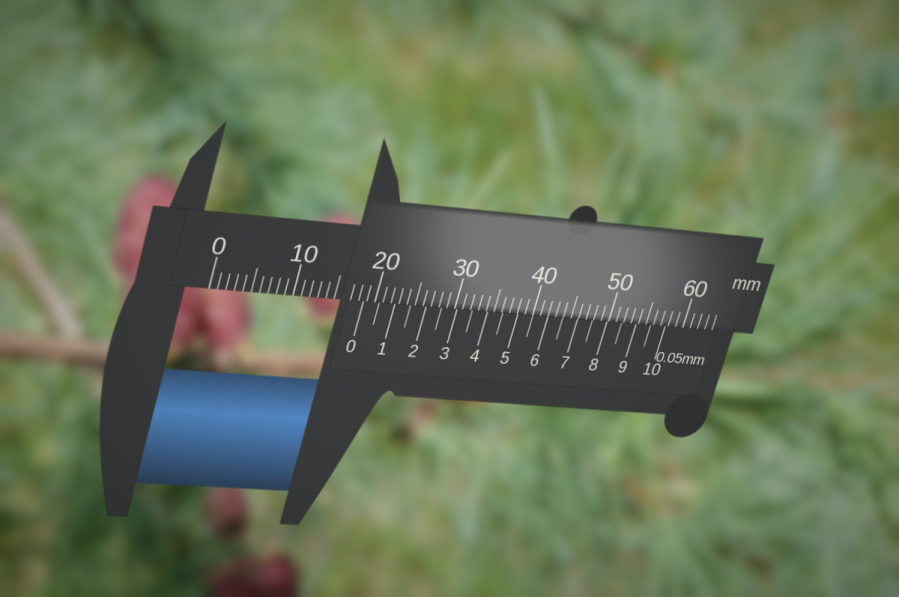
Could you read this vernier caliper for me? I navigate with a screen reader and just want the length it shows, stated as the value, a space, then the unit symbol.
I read 18.6 mm
